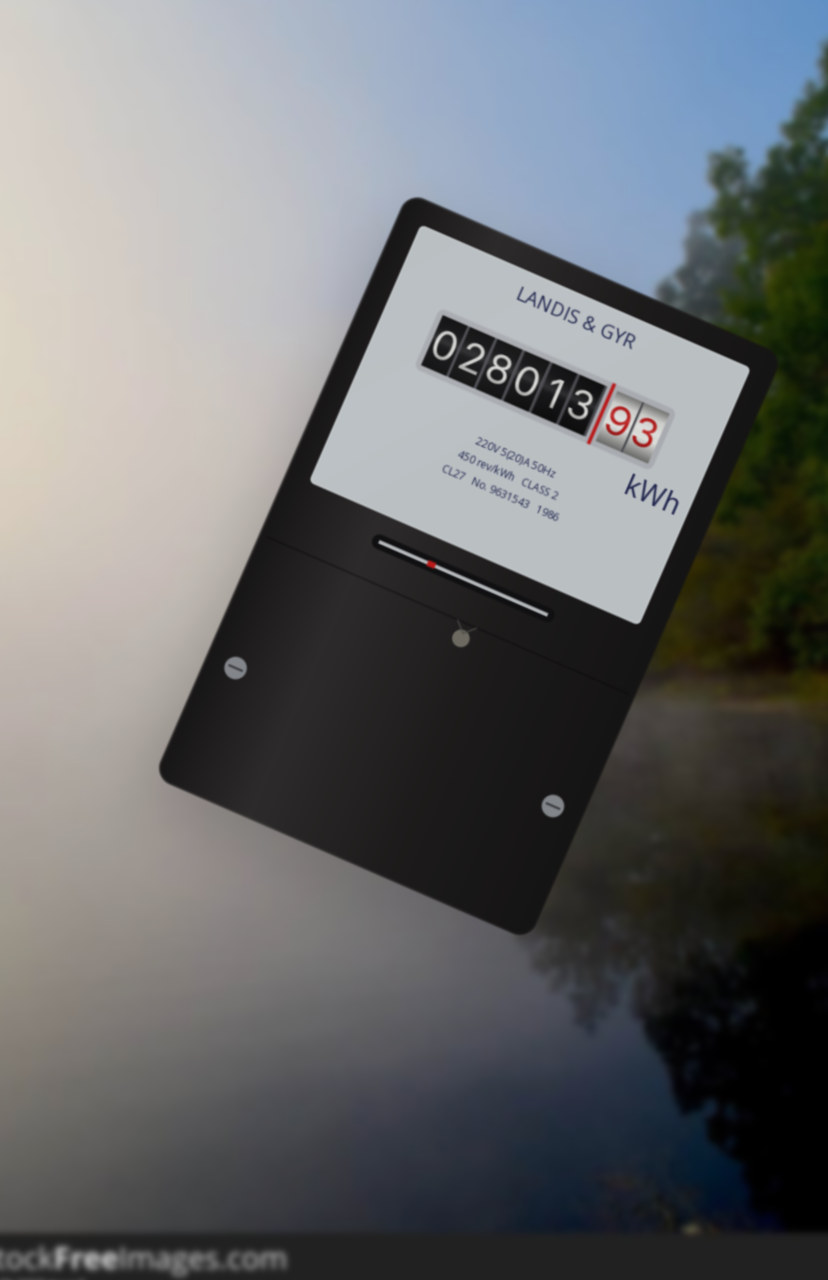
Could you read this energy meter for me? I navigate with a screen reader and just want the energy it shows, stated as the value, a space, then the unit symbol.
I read 28013.93 kWh
